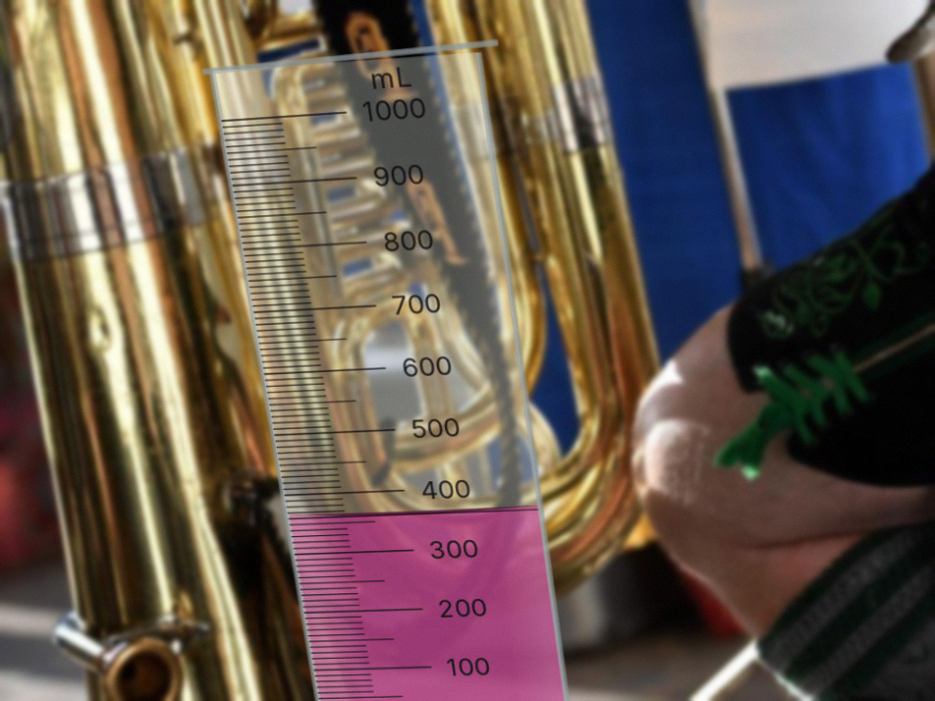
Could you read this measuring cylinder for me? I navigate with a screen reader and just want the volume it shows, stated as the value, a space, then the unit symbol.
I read 360 mL
